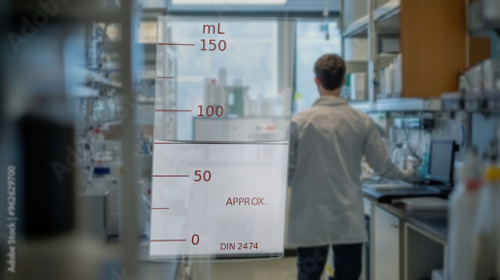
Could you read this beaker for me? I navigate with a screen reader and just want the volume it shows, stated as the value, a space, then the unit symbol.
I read 75 mL
